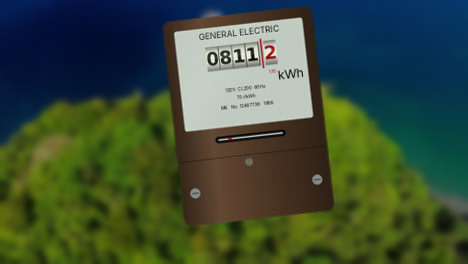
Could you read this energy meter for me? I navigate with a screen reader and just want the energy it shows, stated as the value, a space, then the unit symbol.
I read 811.2 kWh
